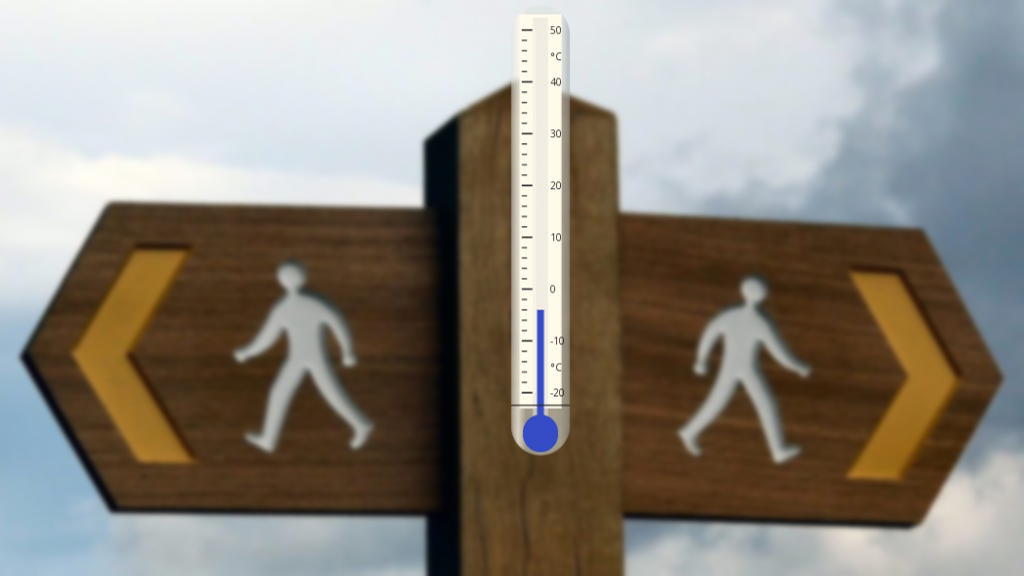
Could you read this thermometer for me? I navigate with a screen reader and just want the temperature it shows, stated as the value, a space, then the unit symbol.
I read -4 °C
